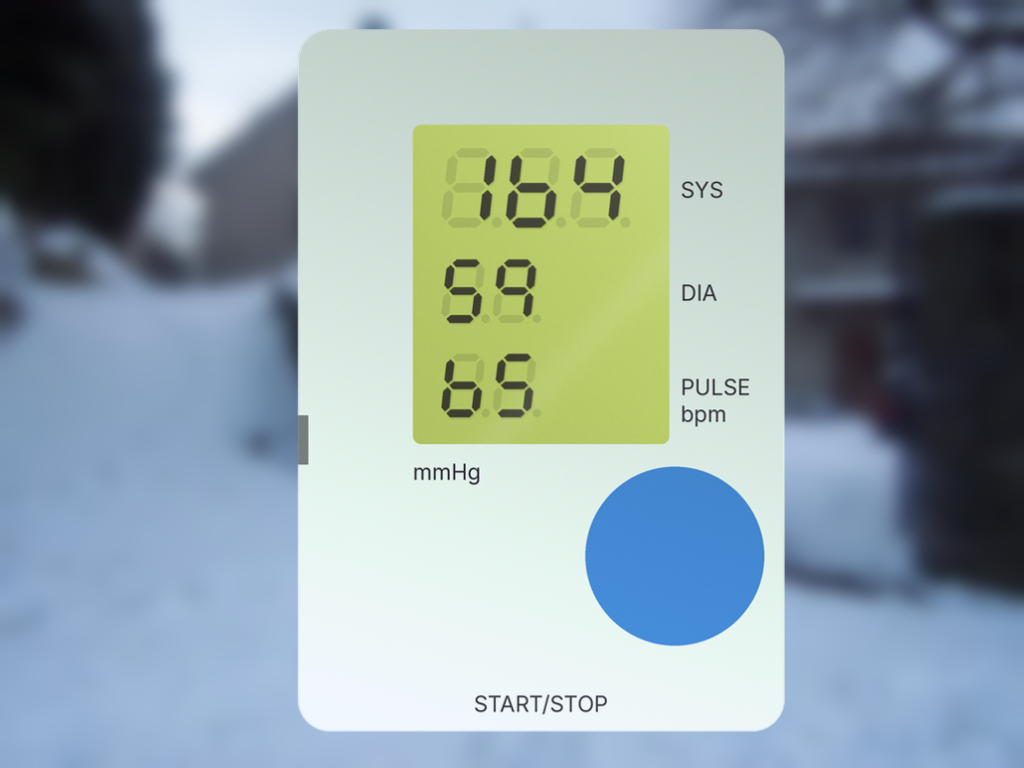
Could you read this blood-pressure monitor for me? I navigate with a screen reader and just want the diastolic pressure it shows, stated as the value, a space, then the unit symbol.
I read 59 mmHg
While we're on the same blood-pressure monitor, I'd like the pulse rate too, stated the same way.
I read 65 bpm
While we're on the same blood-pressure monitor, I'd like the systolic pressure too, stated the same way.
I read 164 mmHg
